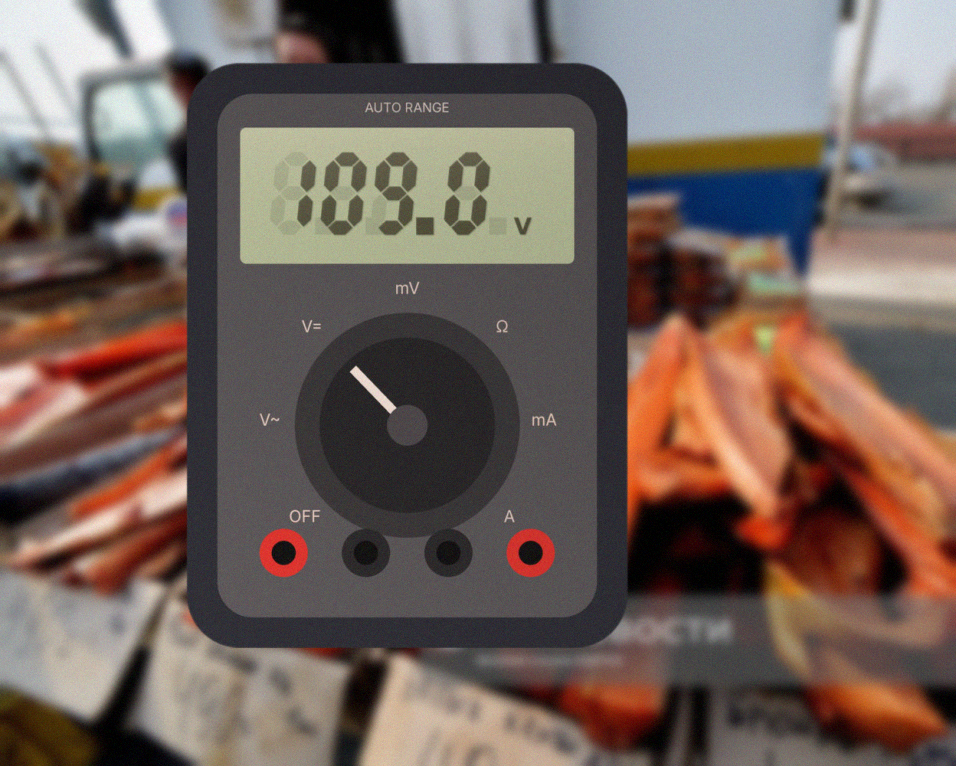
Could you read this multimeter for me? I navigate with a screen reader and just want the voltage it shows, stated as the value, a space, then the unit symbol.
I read 109.0 V
